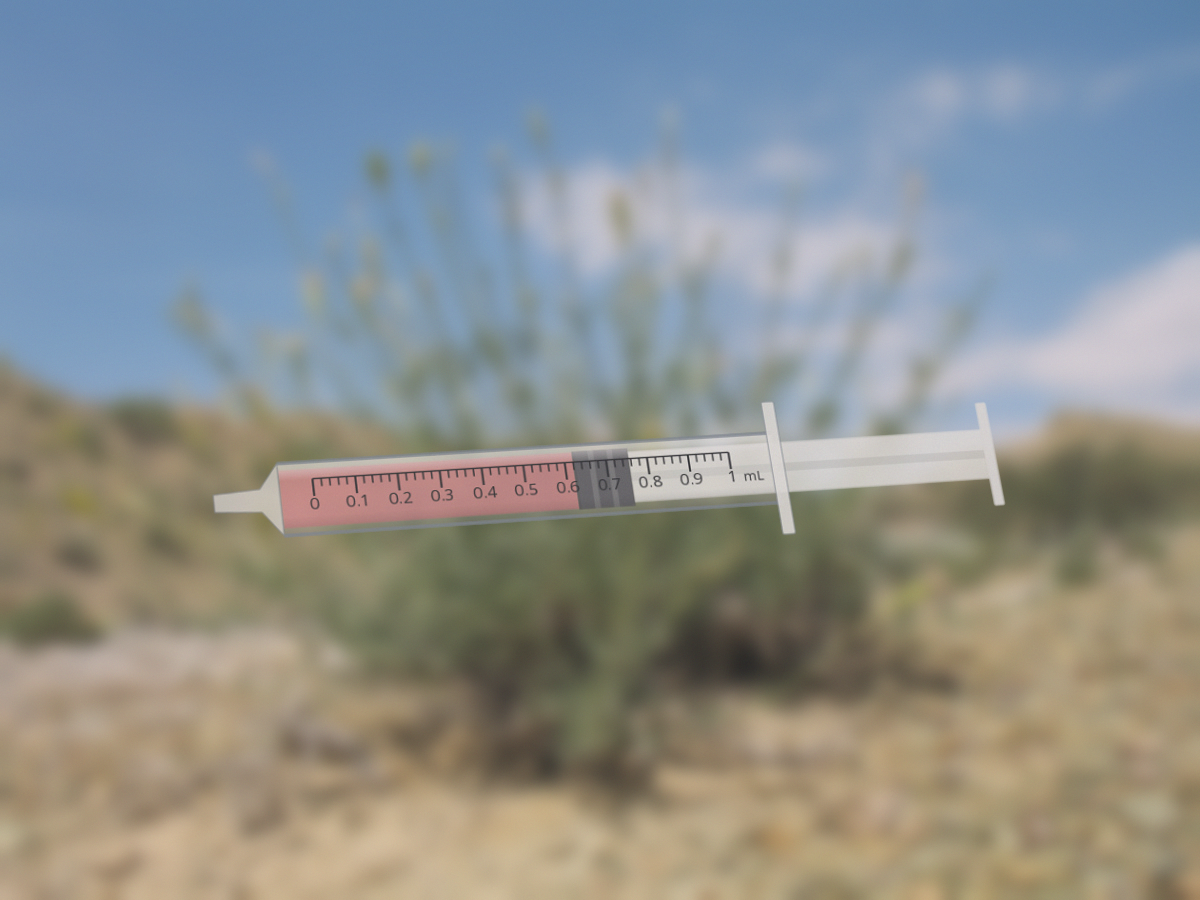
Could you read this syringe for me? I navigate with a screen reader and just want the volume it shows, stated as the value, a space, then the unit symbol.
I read 0.62 mL
